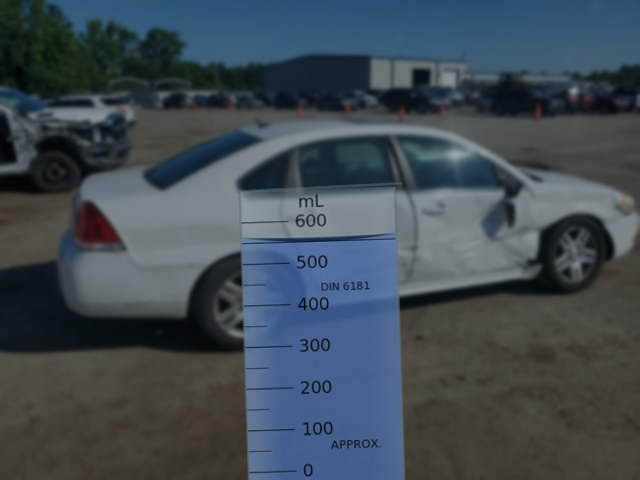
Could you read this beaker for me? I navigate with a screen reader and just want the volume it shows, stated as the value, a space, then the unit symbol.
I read 550 mL
